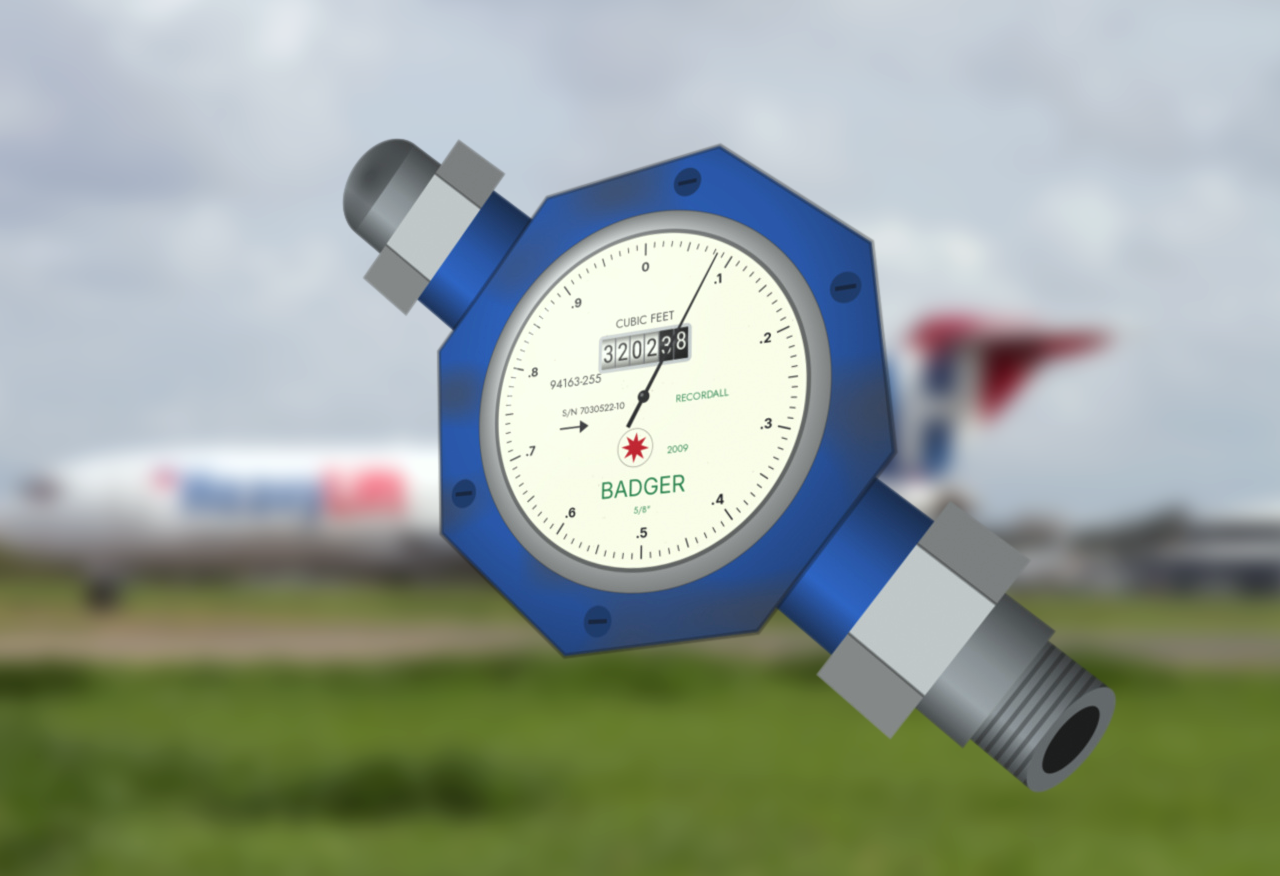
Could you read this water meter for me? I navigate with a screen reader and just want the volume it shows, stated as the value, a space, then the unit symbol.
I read 320238.08 ft³
